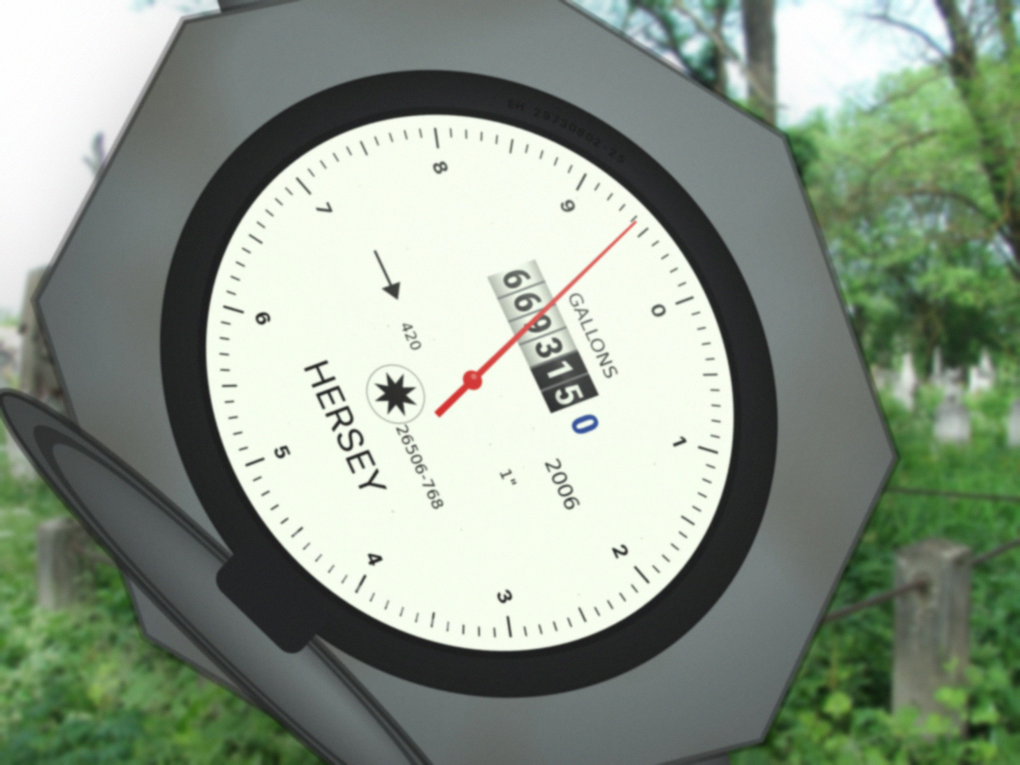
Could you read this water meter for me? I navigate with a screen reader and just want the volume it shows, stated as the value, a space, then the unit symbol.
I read 6693149.4 gal
